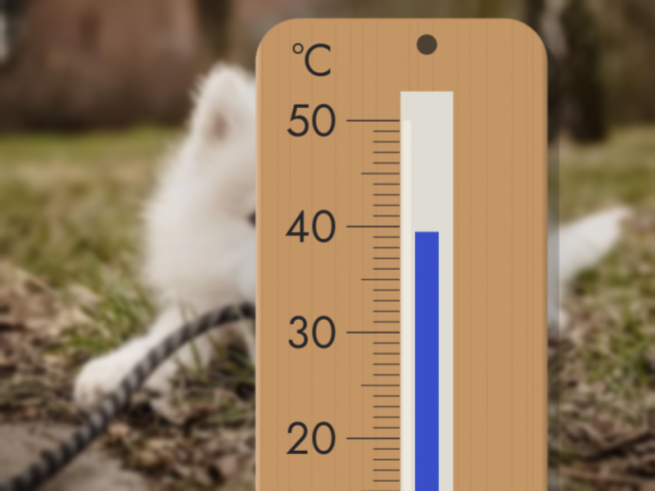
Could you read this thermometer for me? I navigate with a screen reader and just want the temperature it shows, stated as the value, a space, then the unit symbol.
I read 39.5 °C
